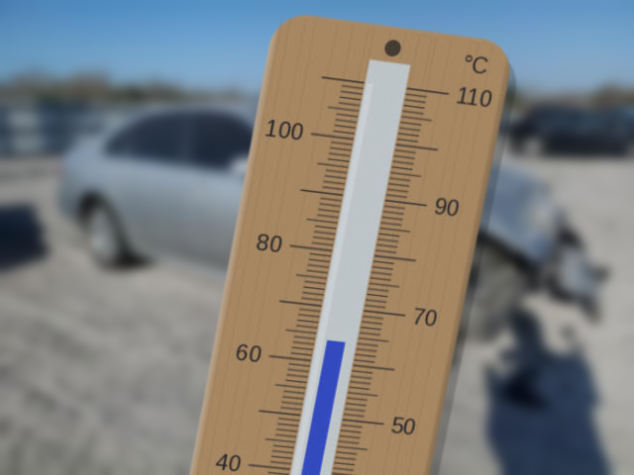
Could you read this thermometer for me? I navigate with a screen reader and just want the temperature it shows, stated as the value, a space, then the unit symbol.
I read 64 °C
